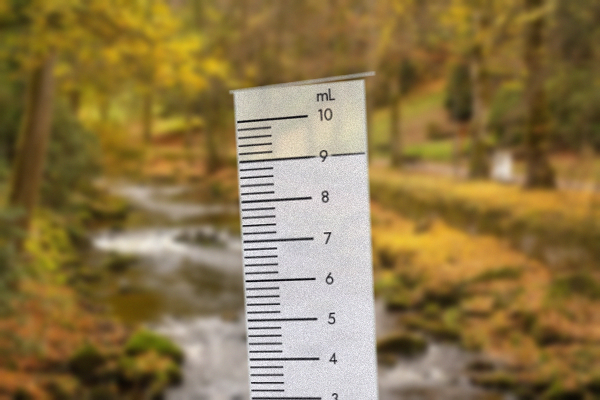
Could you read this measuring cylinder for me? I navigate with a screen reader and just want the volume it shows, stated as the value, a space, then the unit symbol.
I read 9 mL
